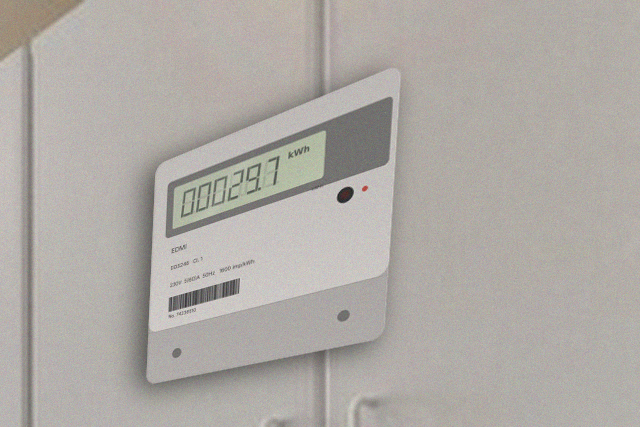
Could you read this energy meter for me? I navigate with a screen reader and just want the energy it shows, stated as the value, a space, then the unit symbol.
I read 29.7 kWh
